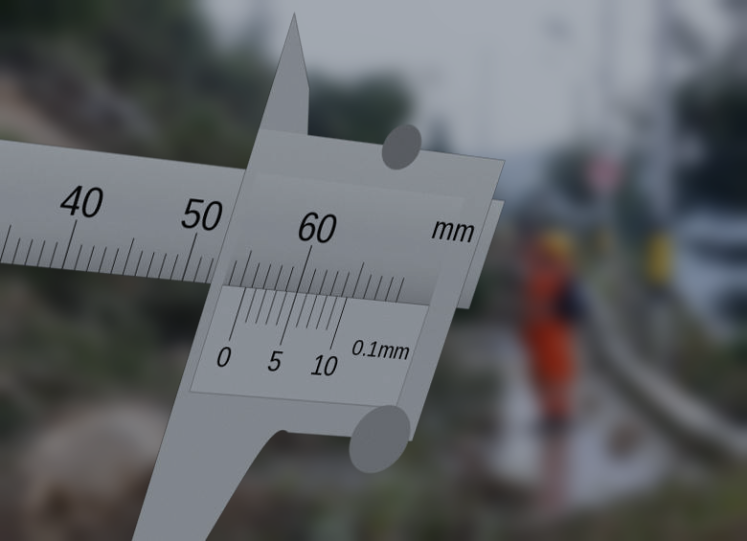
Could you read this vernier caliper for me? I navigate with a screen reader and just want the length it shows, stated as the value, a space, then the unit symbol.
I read 55.5 mm
